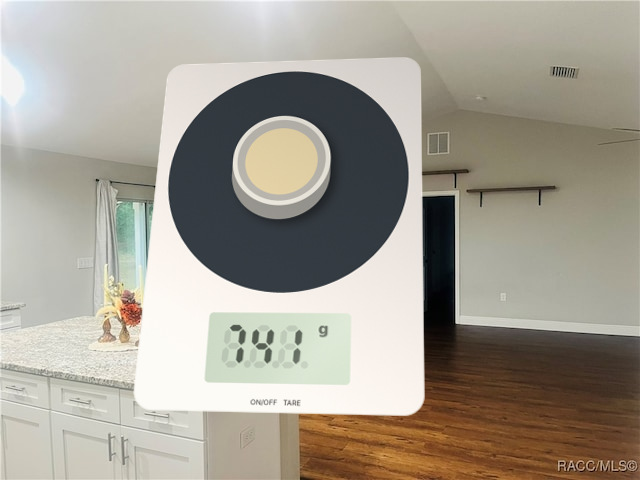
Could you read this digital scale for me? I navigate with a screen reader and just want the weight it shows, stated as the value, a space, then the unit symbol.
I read 741 g
